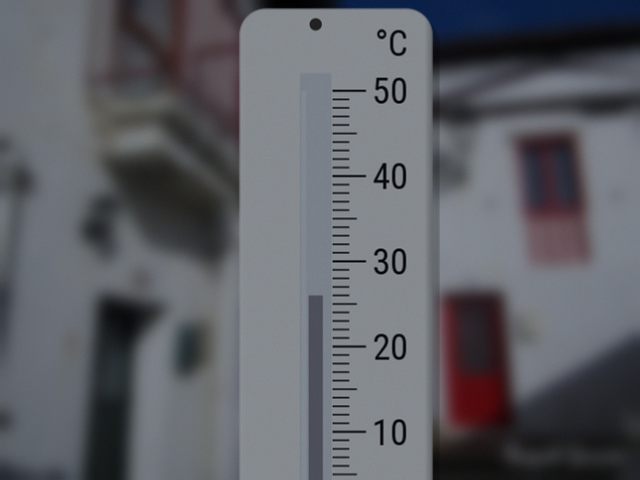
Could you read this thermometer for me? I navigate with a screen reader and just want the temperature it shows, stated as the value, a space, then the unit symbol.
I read 26 °C
